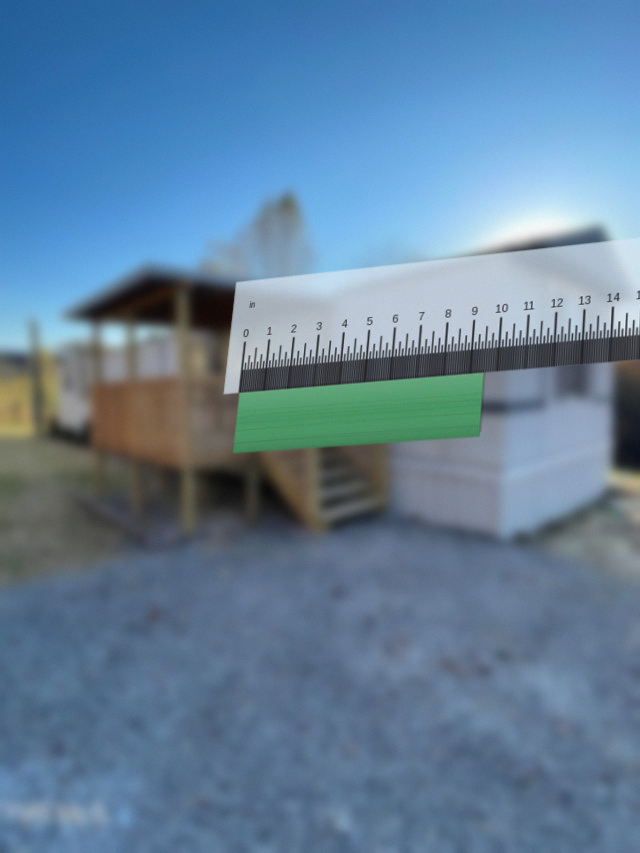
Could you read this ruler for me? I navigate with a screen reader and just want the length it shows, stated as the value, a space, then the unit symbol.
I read 9.5 in
